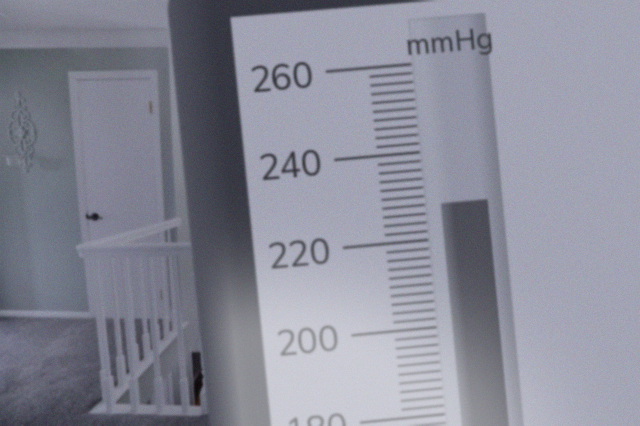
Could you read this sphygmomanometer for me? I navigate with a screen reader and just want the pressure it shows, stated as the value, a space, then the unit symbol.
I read 228 mmHg
